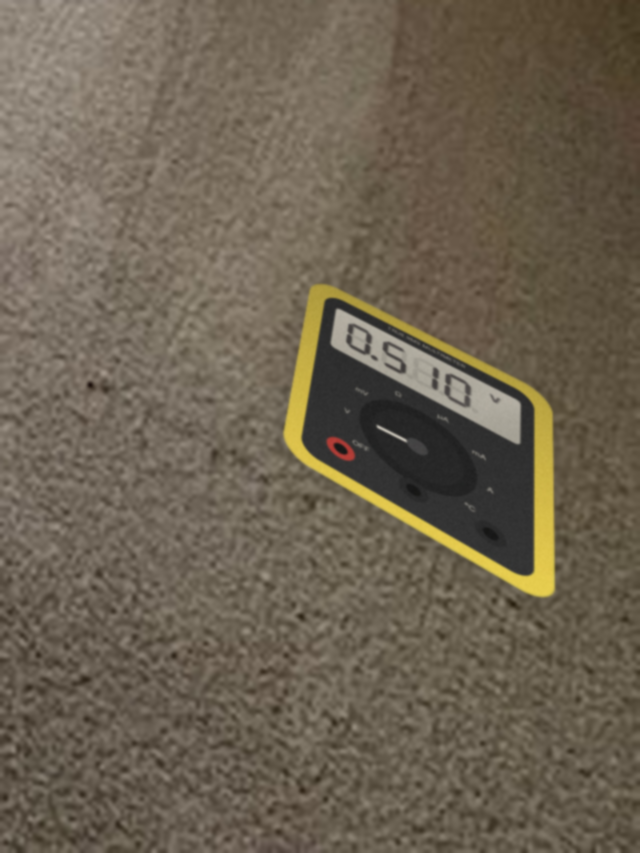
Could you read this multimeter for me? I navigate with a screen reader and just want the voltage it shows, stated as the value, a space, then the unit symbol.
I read 0.510 V
